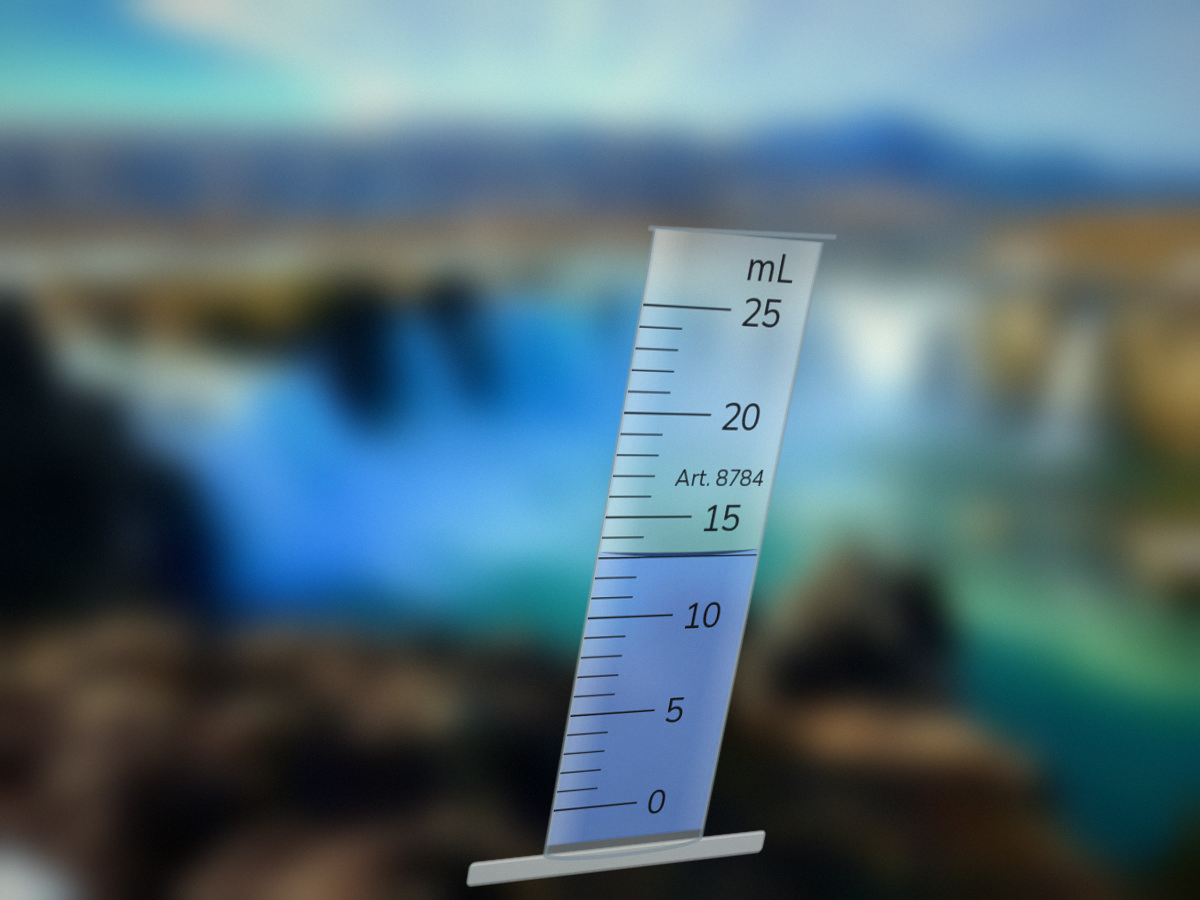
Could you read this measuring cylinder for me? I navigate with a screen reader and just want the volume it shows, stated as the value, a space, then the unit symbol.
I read 13 mL
